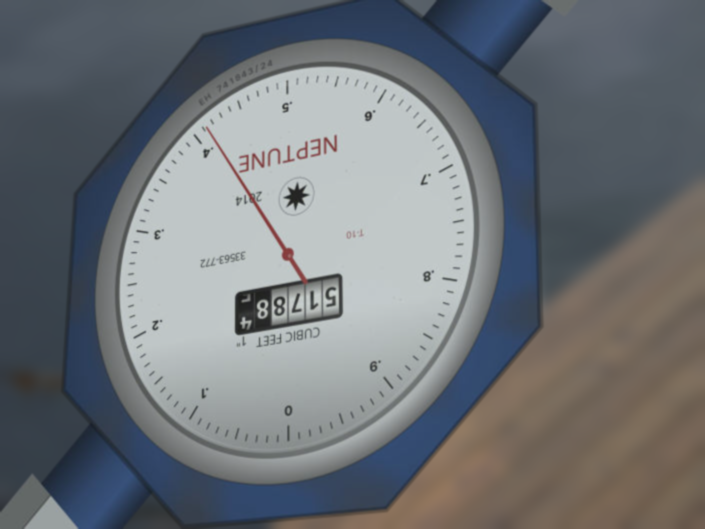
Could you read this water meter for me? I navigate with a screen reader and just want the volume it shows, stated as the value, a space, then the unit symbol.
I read 517884.41 ft³
